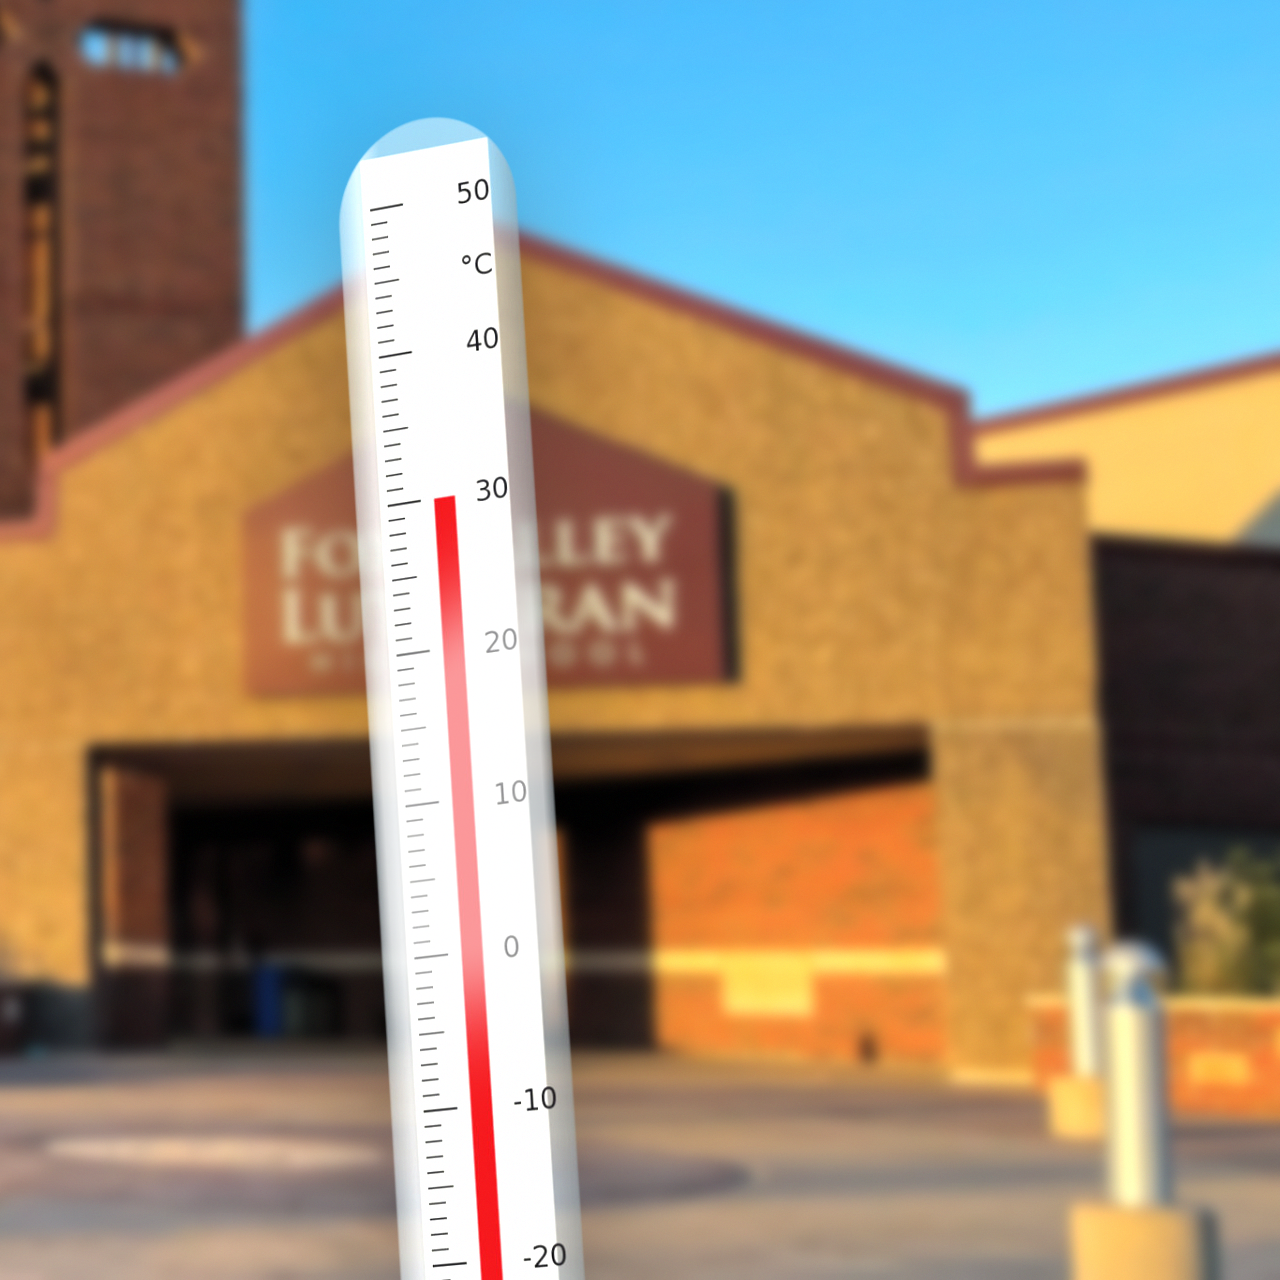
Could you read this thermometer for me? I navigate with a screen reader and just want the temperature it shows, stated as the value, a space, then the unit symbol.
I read 30 °C
